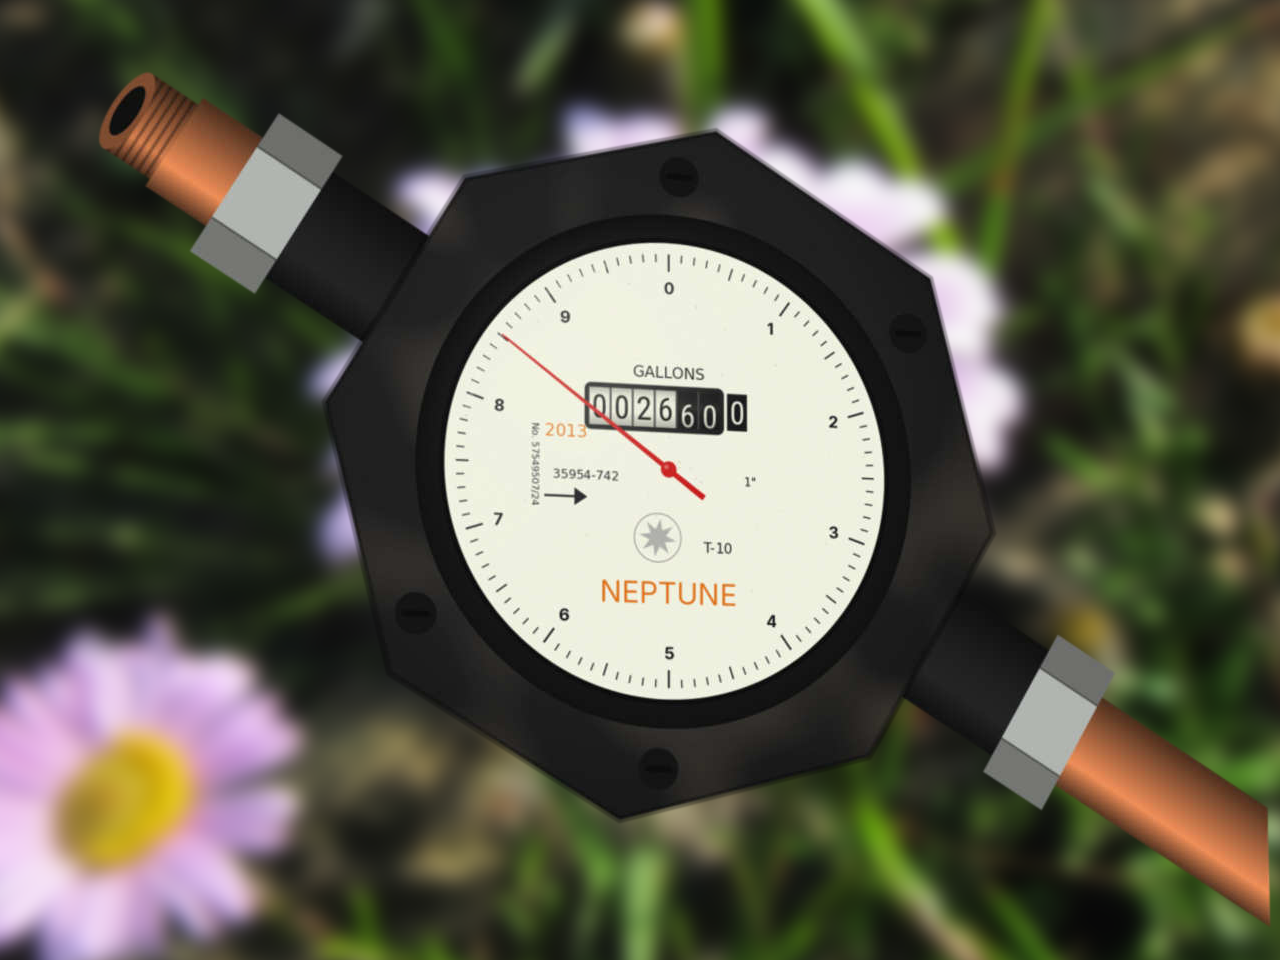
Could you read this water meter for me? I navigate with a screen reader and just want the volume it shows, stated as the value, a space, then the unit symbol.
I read 26598.5 gal
